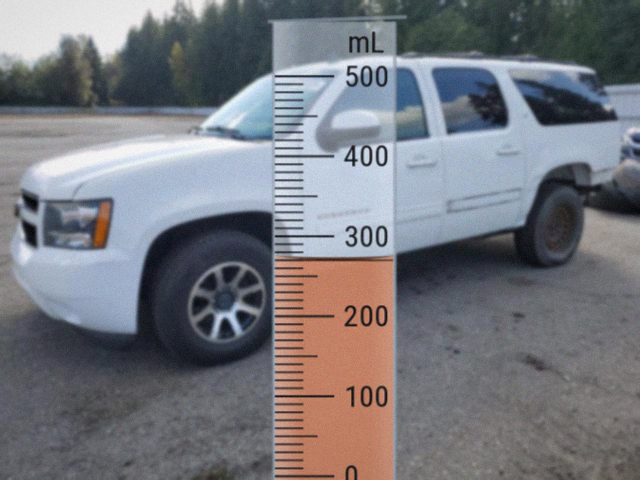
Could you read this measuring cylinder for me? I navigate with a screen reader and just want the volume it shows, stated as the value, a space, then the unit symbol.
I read 270 mL
